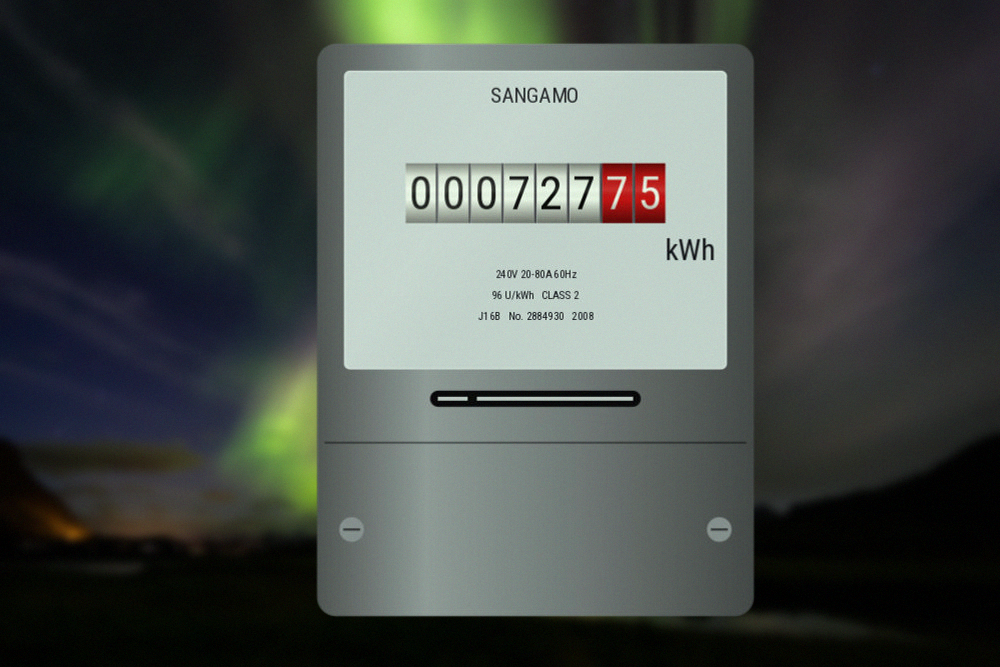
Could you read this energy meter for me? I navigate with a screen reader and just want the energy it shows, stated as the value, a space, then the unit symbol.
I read 727.75 kWh
